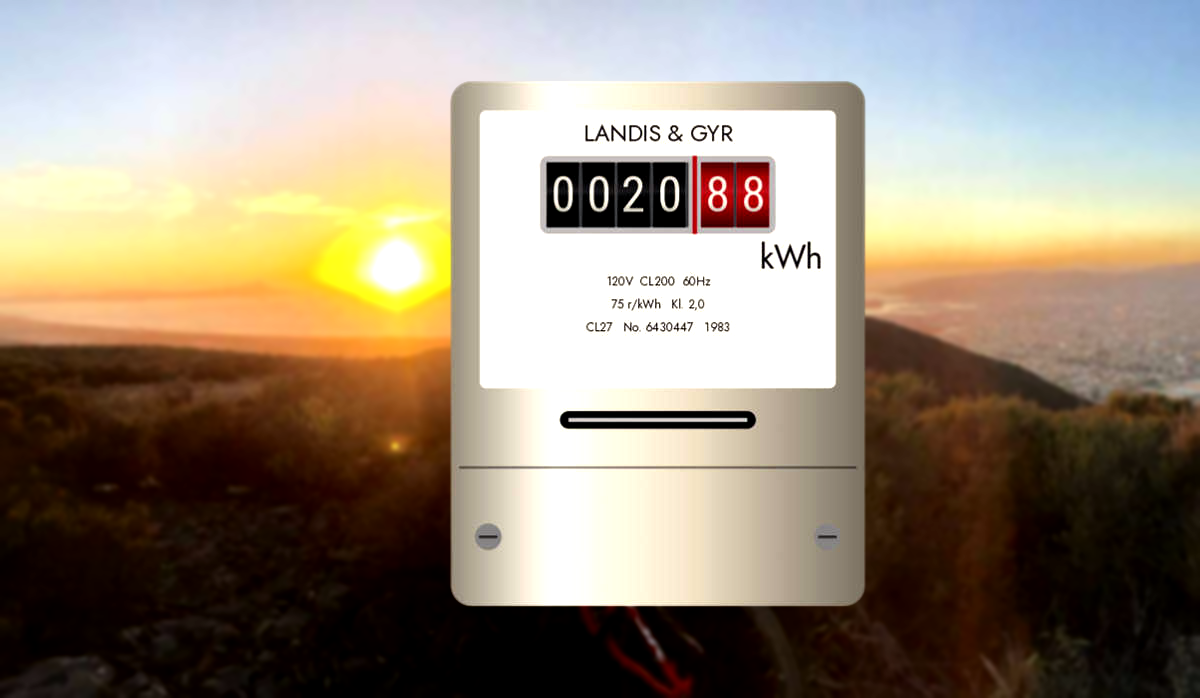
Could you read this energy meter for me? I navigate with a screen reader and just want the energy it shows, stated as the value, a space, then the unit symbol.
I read 20.88 kWh
